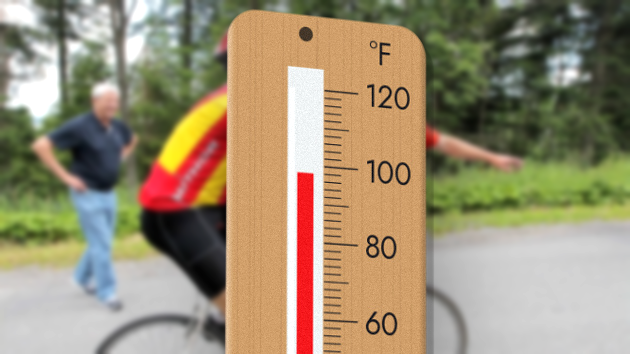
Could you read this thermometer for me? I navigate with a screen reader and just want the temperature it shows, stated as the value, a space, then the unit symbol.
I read 98 °F
